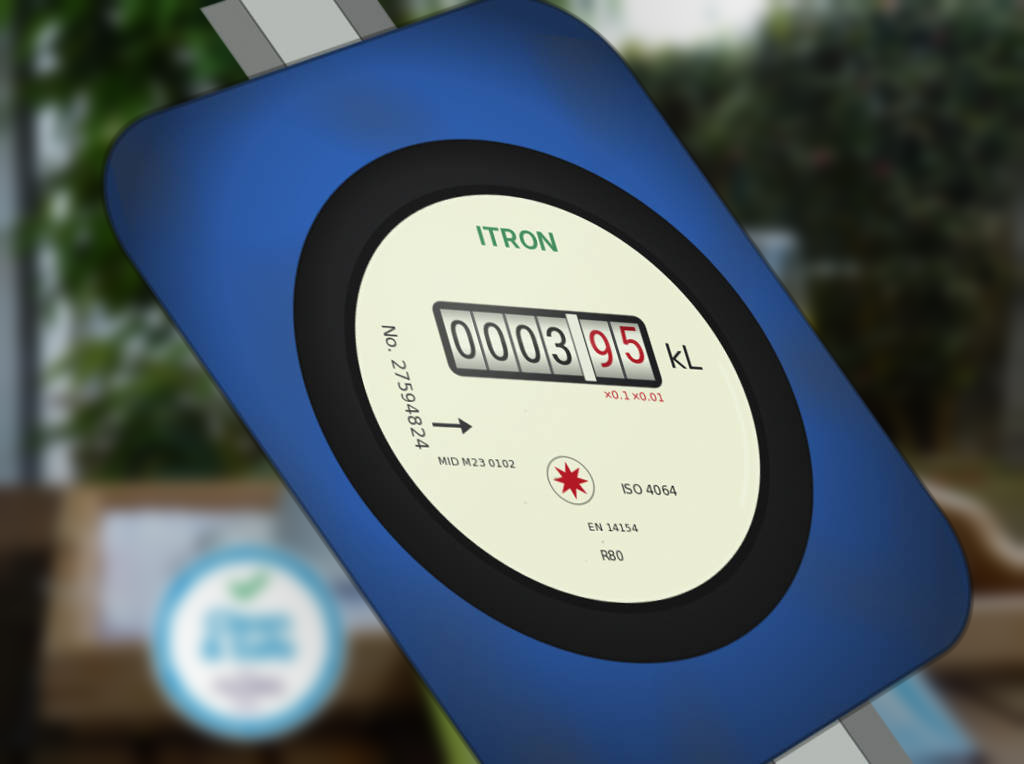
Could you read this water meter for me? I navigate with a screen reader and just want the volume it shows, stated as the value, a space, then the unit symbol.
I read 3.95 kL
